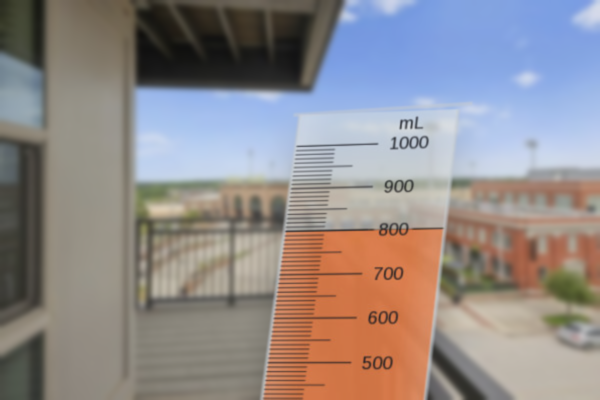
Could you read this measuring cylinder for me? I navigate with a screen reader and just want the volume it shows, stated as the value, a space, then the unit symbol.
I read 800 mL
